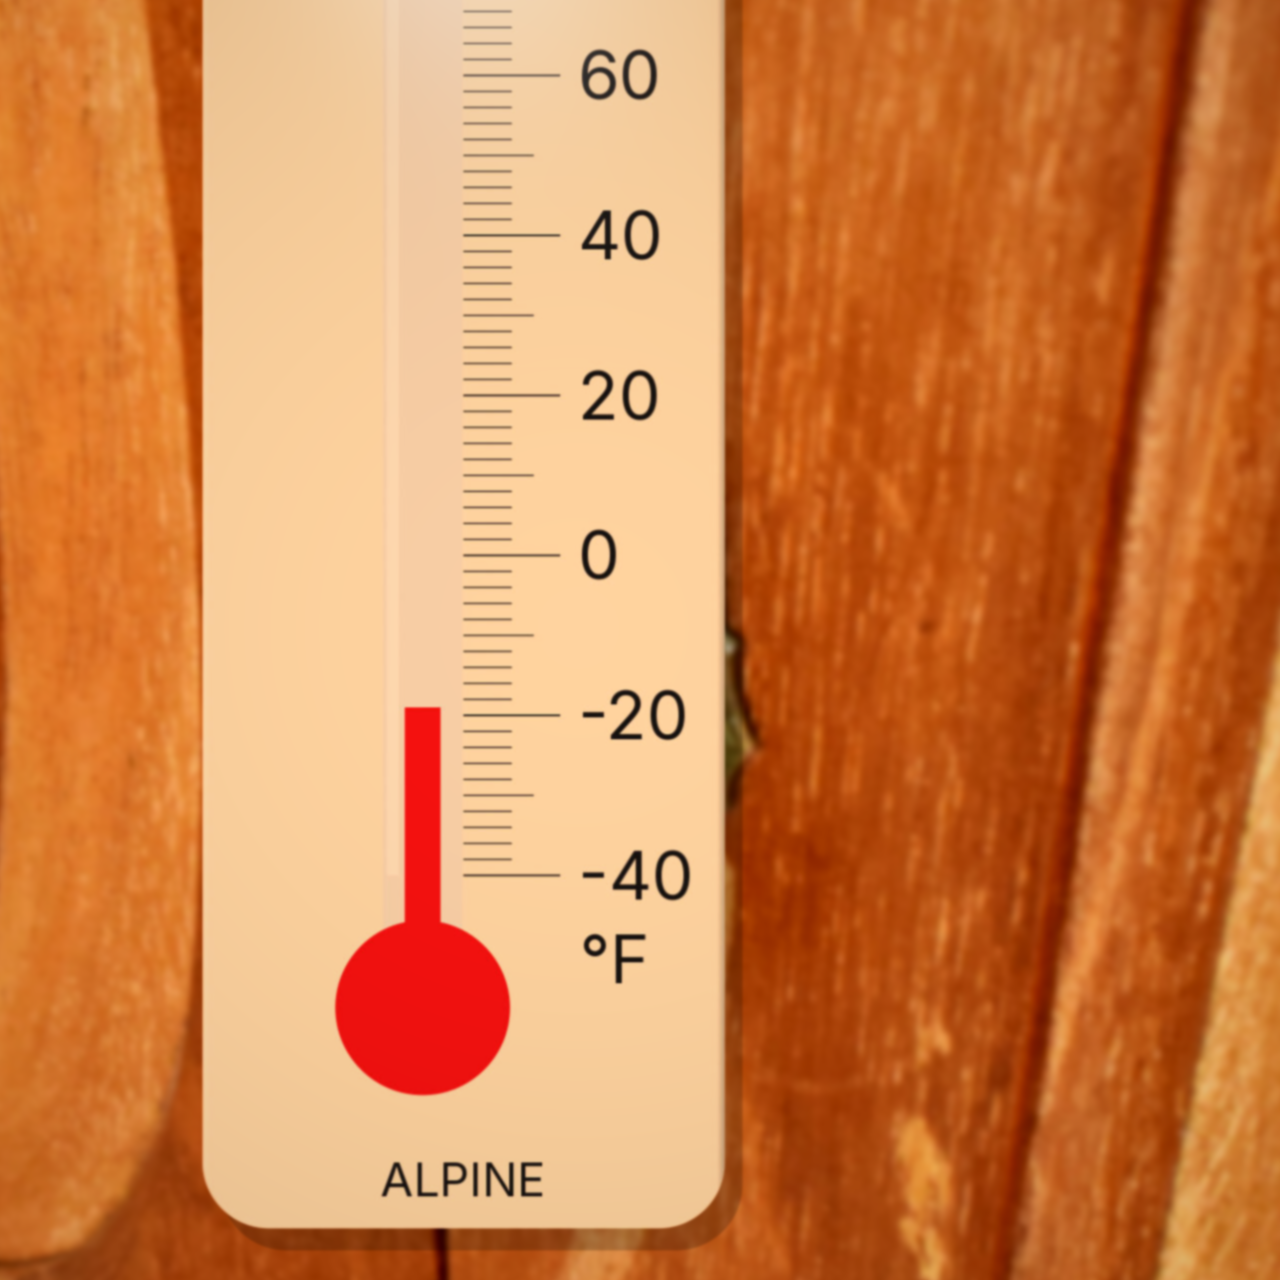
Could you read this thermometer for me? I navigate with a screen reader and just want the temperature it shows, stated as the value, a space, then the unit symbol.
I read -19 °F
